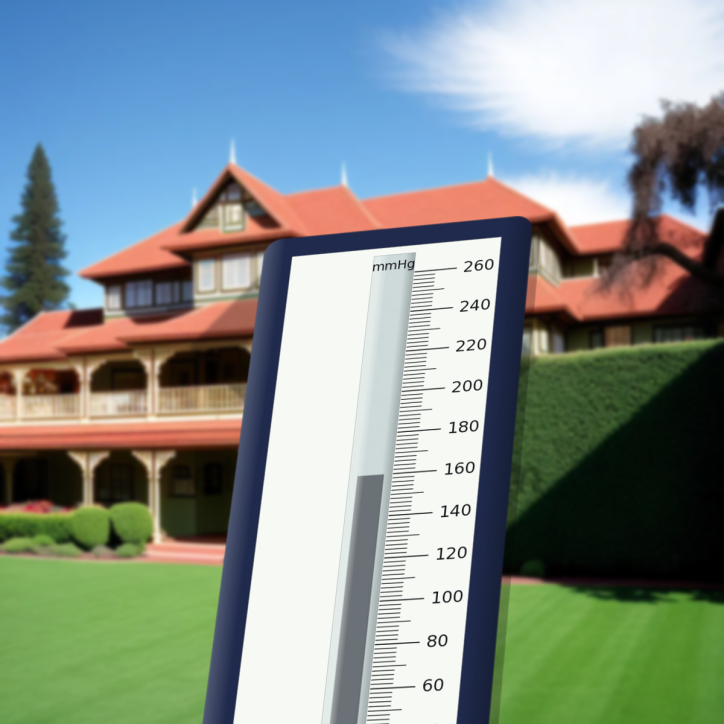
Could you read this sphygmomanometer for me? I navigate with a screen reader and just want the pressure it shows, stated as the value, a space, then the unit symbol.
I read 160 mmHg
